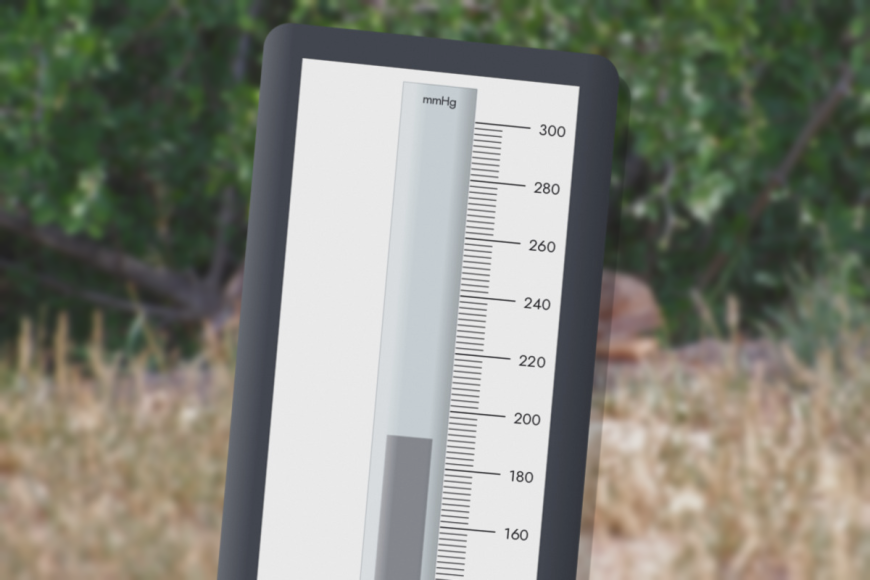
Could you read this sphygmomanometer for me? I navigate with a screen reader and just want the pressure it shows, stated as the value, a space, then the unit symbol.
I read 190 mmHg
